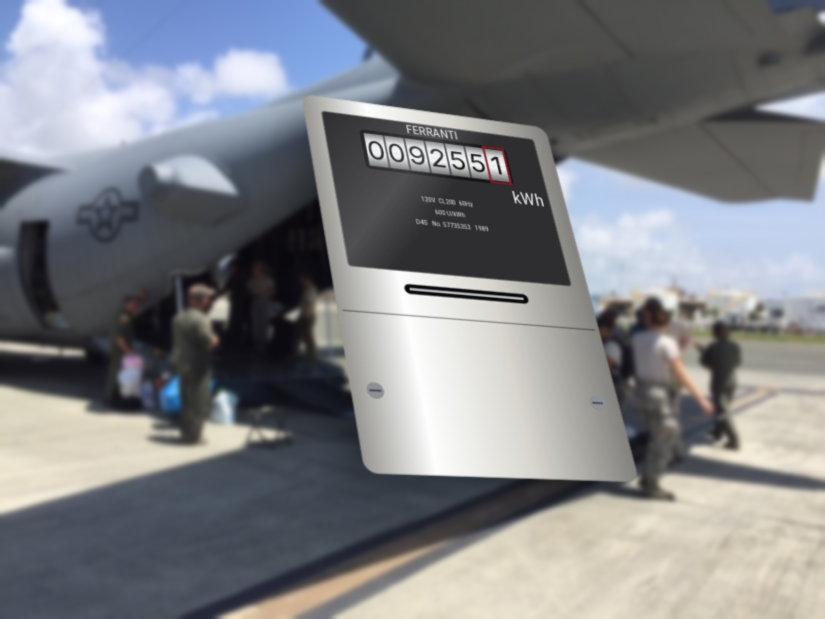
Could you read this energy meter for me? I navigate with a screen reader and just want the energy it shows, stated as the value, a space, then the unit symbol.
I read 9255.1 kWh
